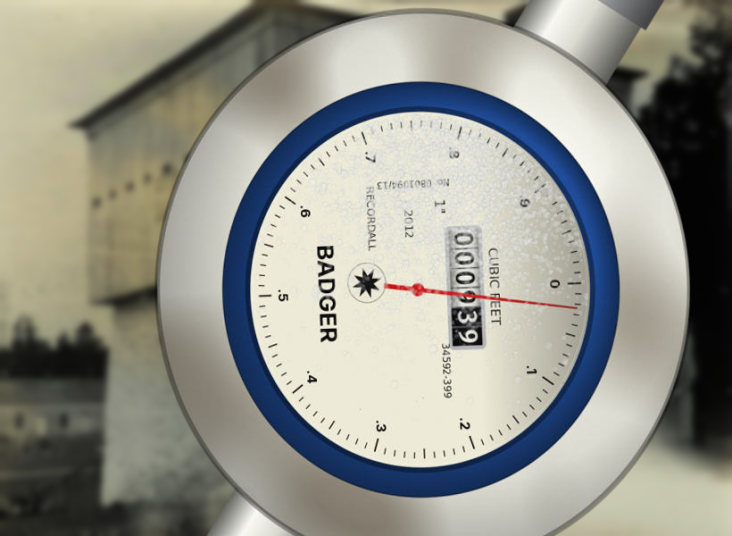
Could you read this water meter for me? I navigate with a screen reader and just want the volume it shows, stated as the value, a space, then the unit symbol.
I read 939.02 ft³
